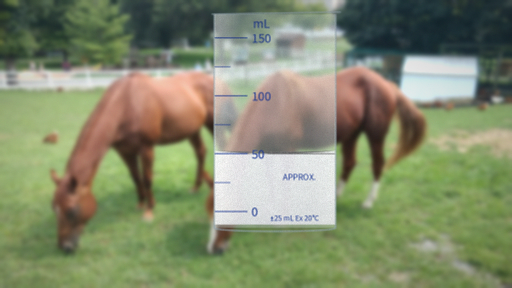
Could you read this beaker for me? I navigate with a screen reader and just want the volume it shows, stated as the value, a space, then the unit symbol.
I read 50 mL
